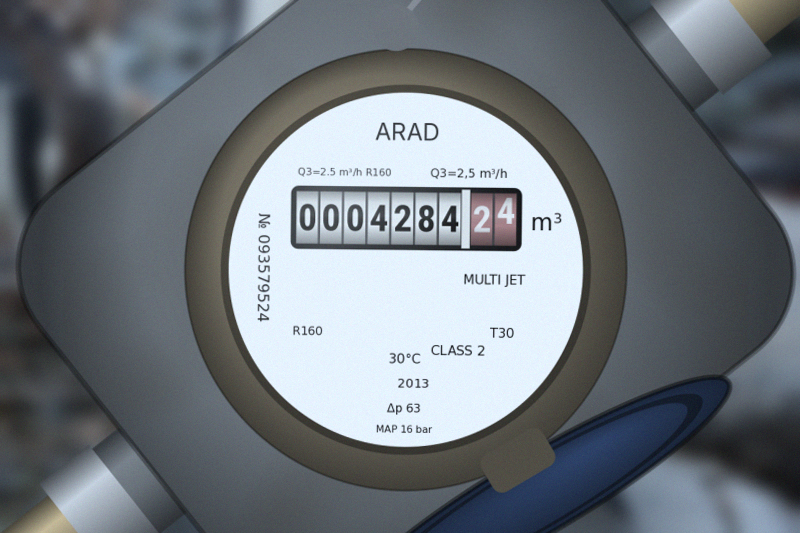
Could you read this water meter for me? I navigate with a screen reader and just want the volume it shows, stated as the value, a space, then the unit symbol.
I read 4284.24 m³
